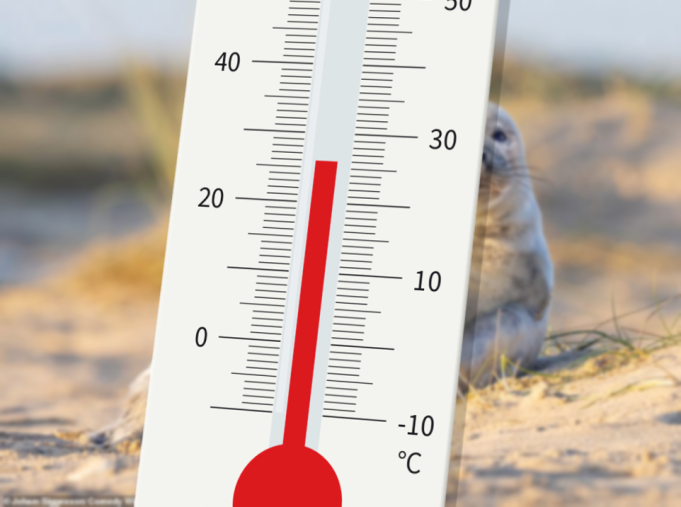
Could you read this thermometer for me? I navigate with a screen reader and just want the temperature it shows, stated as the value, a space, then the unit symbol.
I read 26 °C
